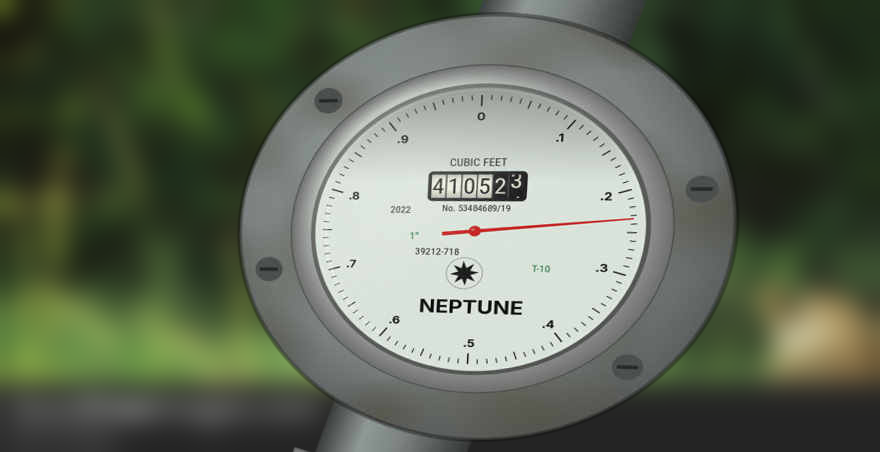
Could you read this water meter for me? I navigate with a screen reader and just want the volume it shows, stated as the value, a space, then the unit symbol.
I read 410523.23 ft³
